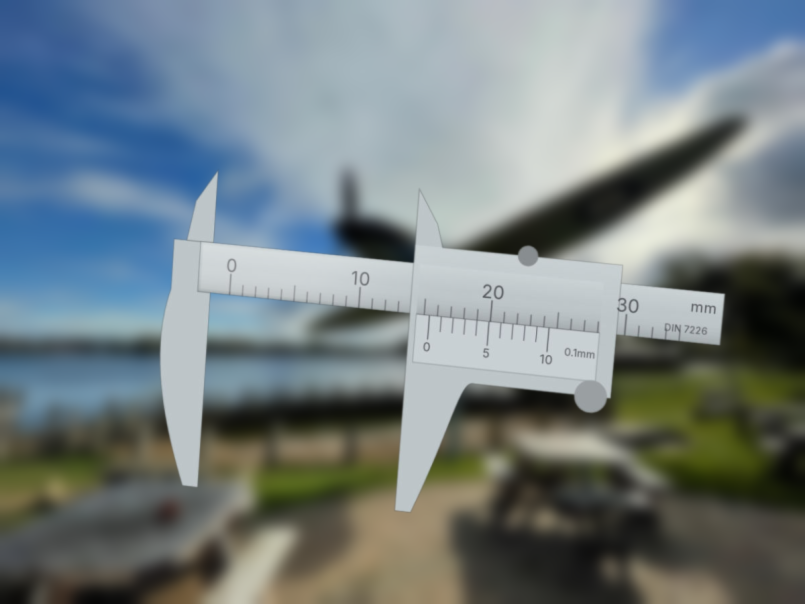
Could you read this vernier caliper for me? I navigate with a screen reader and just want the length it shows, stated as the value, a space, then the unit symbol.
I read 15.4 mm
